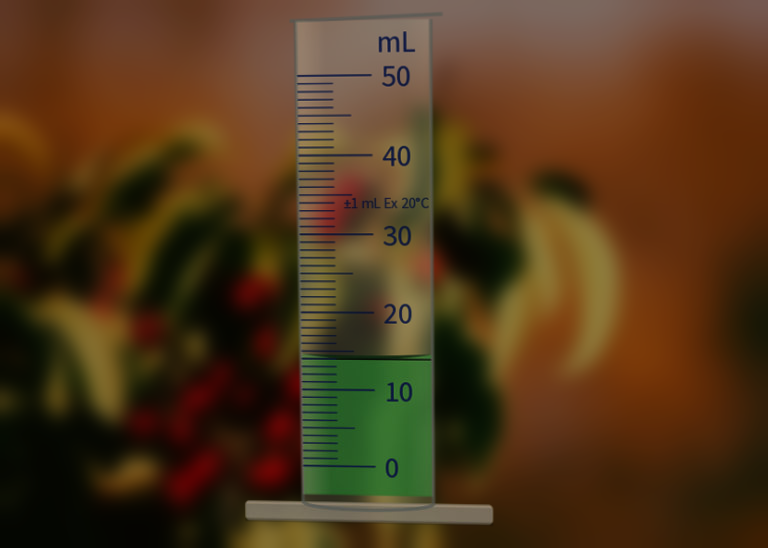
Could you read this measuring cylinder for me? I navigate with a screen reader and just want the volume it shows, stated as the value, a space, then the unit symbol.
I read 14 mL
